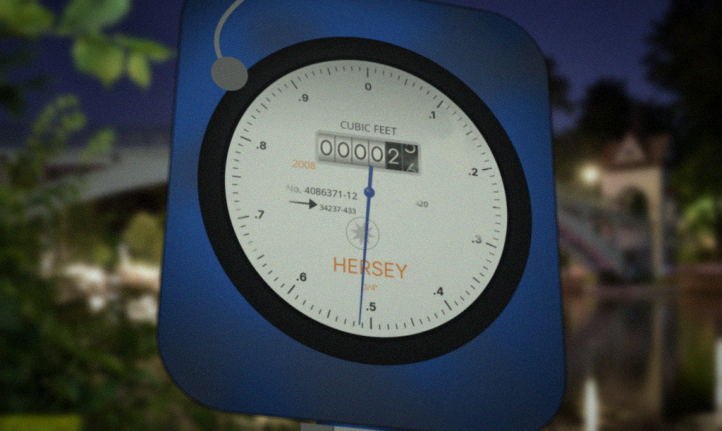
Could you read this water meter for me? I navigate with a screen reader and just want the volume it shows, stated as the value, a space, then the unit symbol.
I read 25.51 ft³
